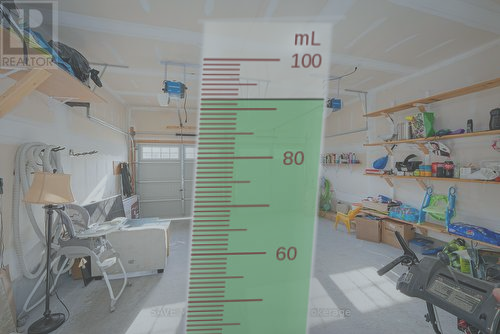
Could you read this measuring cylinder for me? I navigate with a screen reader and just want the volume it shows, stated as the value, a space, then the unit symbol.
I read 92 mL
